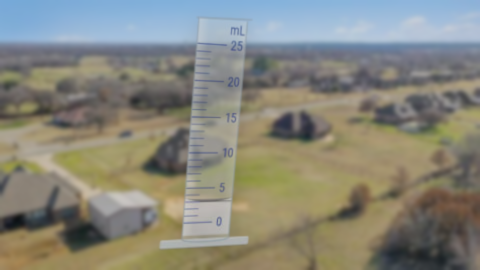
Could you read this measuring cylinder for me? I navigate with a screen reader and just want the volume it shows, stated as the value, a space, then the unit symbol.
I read 3 mL
